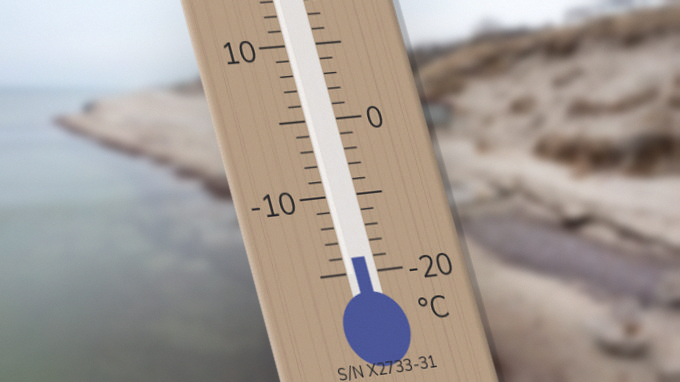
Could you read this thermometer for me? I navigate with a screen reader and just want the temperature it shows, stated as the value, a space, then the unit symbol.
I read -18 °C
